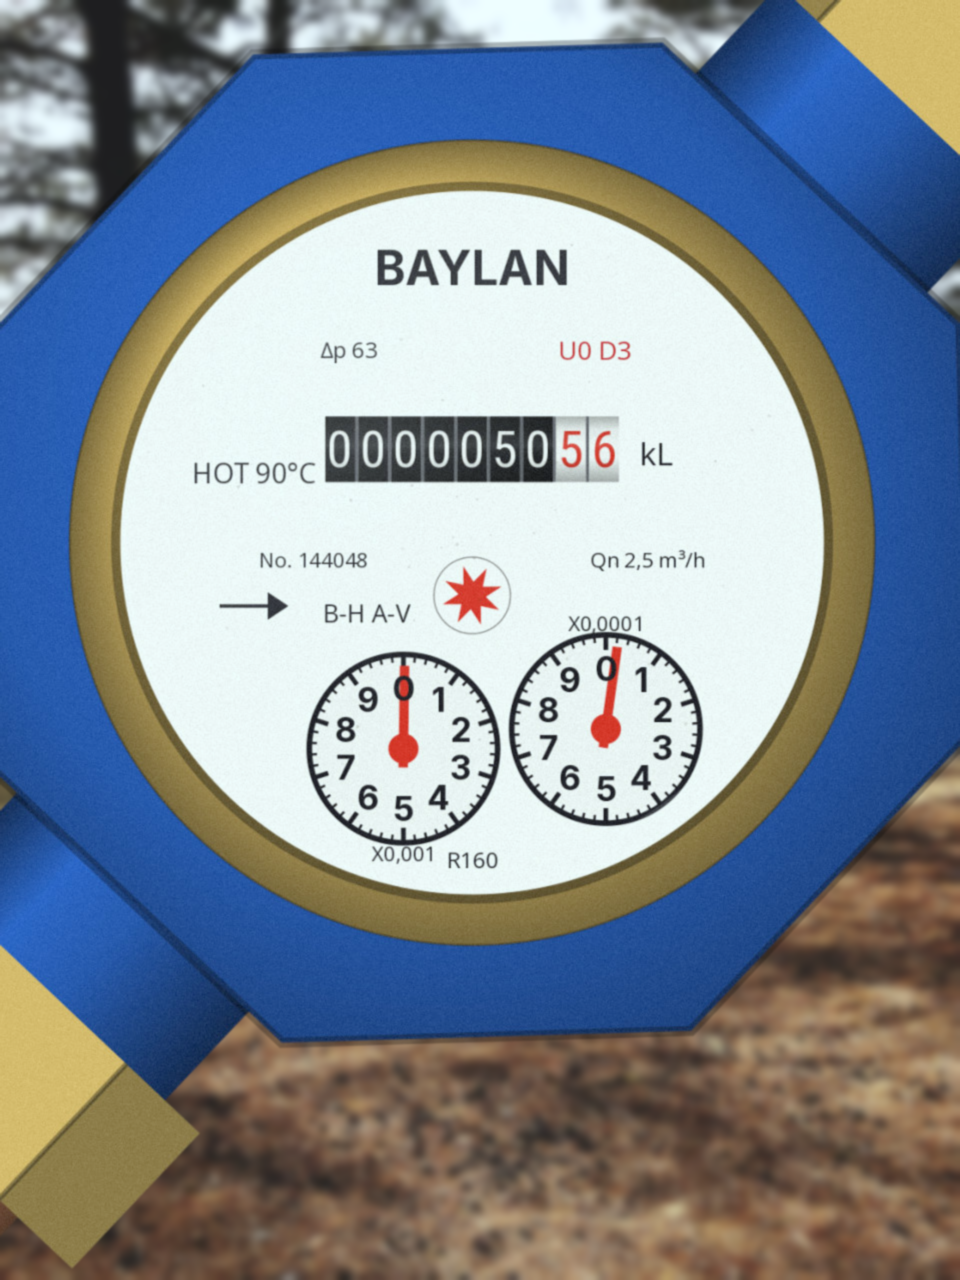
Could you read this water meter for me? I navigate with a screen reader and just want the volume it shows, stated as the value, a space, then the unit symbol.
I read 50.5600 kL
